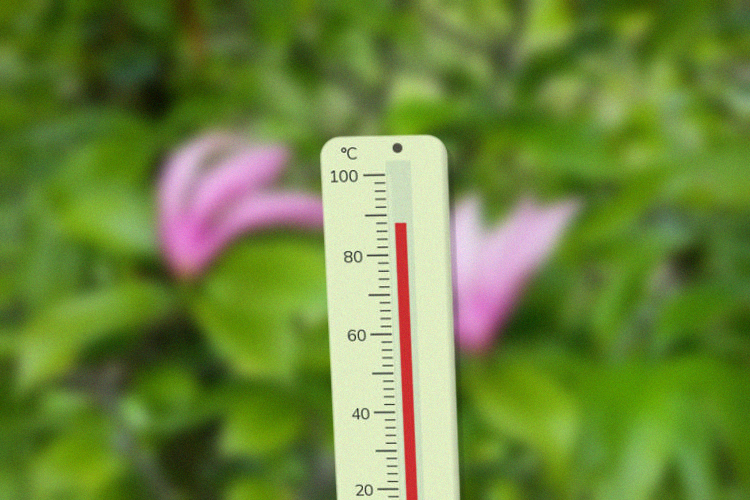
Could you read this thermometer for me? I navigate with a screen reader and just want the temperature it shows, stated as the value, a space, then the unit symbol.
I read 88 °C
